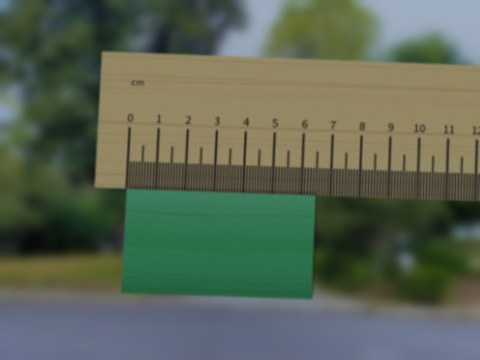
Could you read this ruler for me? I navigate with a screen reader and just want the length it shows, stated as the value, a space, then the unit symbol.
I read 6.5 cm
